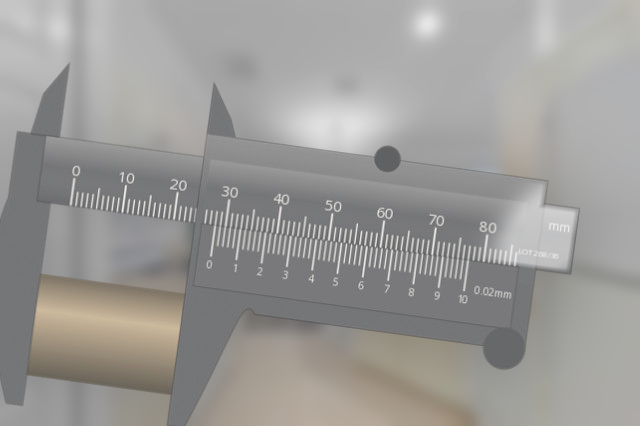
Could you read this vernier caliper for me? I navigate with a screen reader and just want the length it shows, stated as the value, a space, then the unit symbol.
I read 28.0 mm
